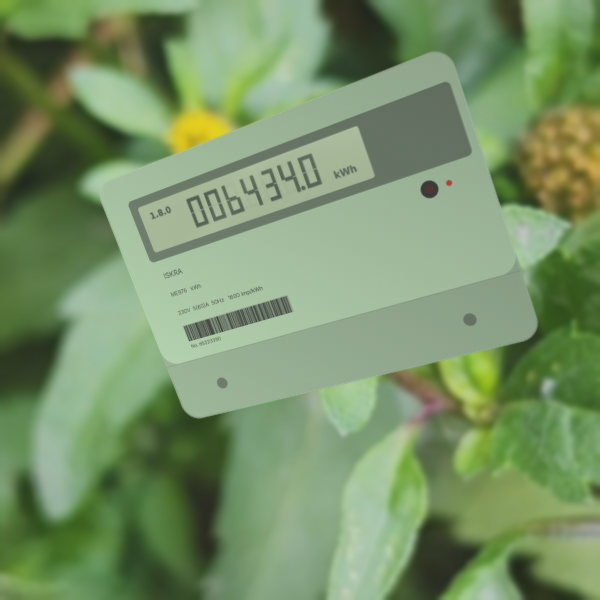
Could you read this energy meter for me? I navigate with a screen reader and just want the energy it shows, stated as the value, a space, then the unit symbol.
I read 6434.0 kWh
